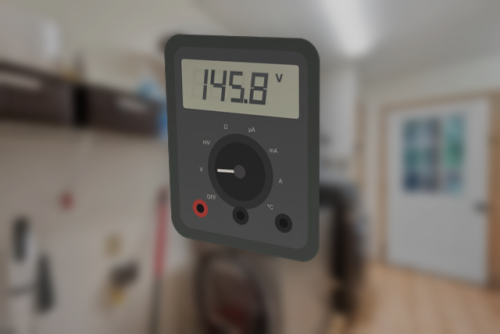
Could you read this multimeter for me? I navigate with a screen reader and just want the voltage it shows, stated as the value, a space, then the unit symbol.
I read 145.8 V
